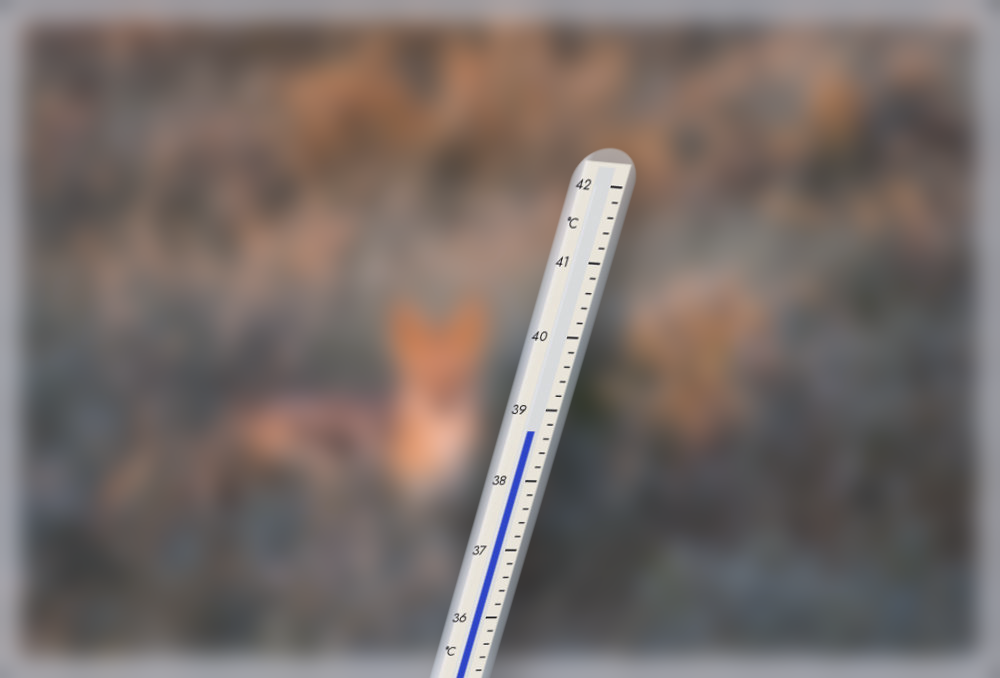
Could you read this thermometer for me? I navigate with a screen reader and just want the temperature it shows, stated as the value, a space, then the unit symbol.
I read 38.7 °C
